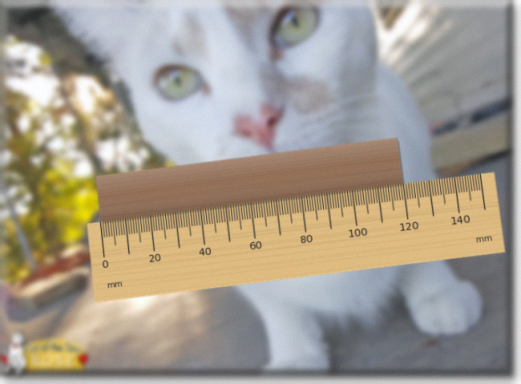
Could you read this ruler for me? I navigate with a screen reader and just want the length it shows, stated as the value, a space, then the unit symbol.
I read 120 mm
